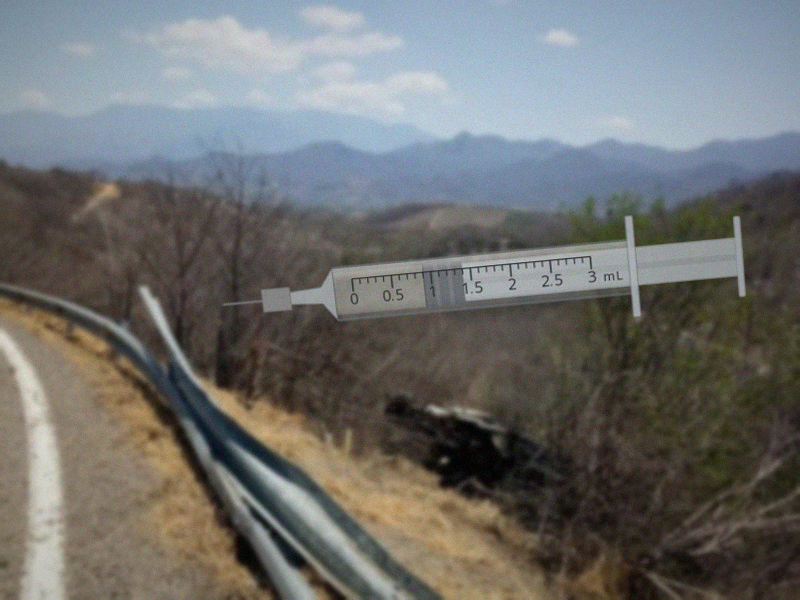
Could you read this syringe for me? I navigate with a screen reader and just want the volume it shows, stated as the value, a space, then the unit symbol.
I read 0.9 mL
